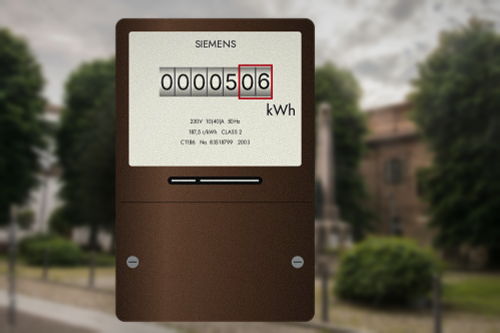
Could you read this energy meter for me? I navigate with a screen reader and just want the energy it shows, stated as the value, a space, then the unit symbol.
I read 5.06 kWh
